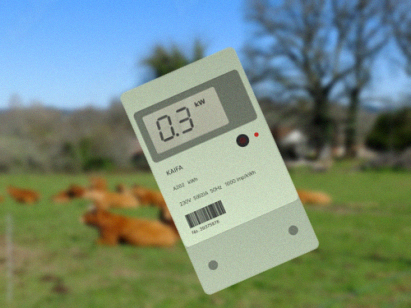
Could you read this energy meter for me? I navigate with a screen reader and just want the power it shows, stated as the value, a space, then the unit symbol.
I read 0.3 kW
